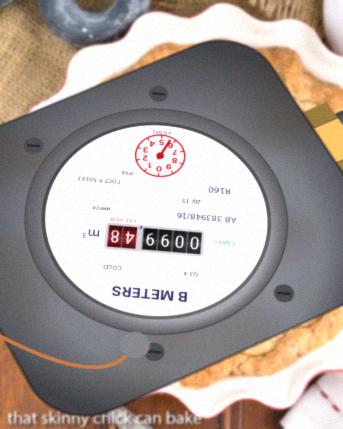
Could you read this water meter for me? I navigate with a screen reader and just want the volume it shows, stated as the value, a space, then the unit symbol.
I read 99.485 m³
